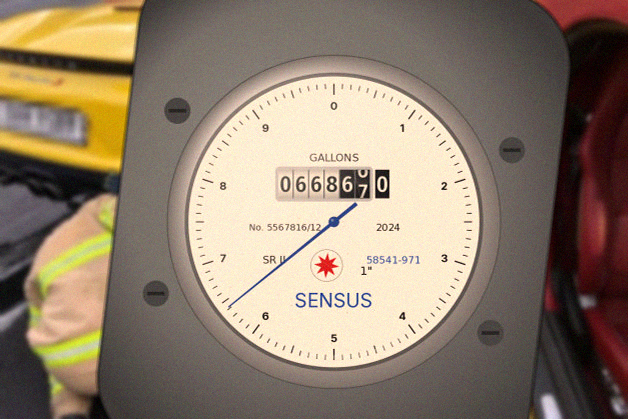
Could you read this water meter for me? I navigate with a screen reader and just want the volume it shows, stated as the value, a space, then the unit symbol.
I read 668666.4 gal
